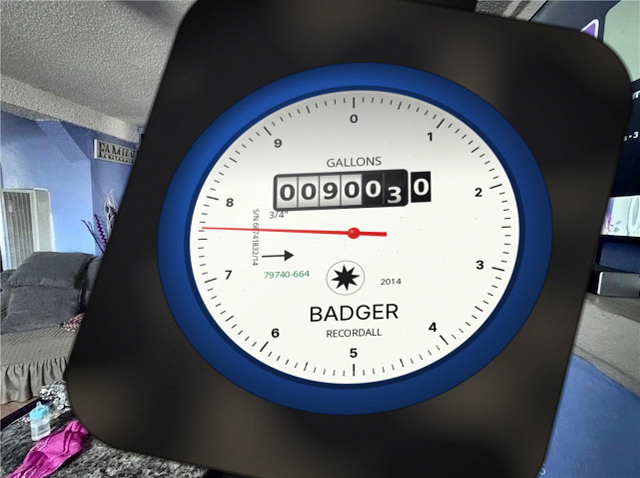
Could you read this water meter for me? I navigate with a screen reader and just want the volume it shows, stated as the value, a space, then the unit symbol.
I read 90027.6 gal
